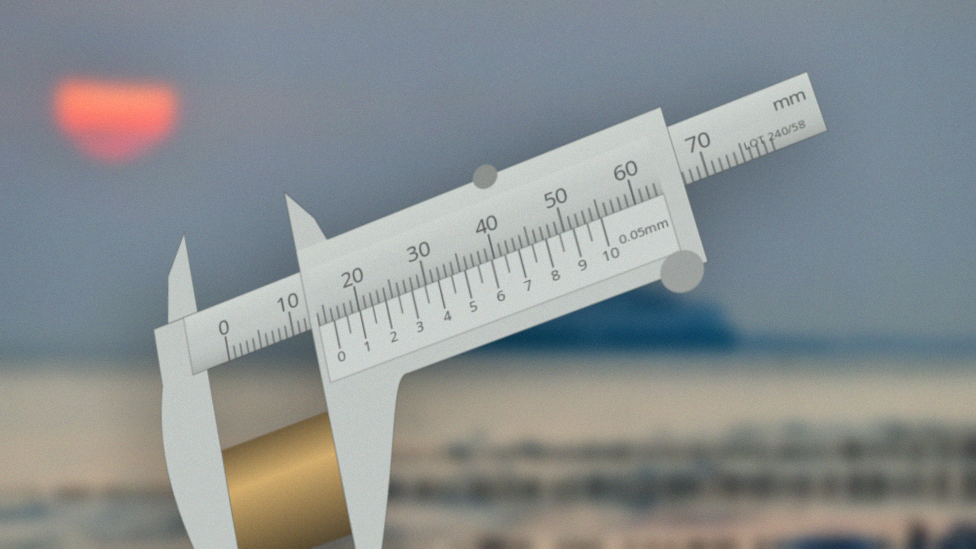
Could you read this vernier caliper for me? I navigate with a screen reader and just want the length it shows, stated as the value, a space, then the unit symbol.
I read 16.2 mm
